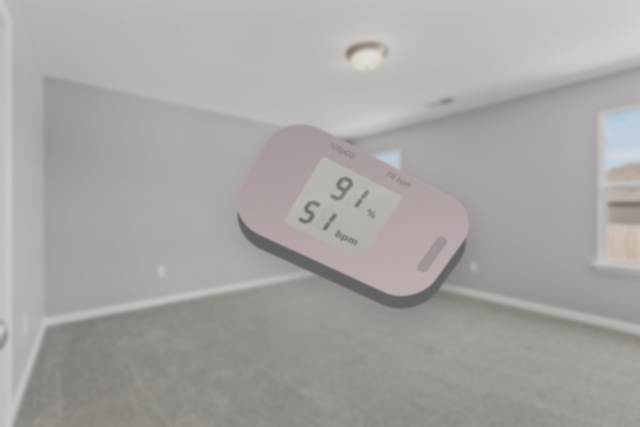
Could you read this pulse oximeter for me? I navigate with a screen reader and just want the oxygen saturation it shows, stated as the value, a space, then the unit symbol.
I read 91 %
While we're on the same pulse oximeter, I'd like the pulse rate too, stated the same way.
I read 51 bpm
